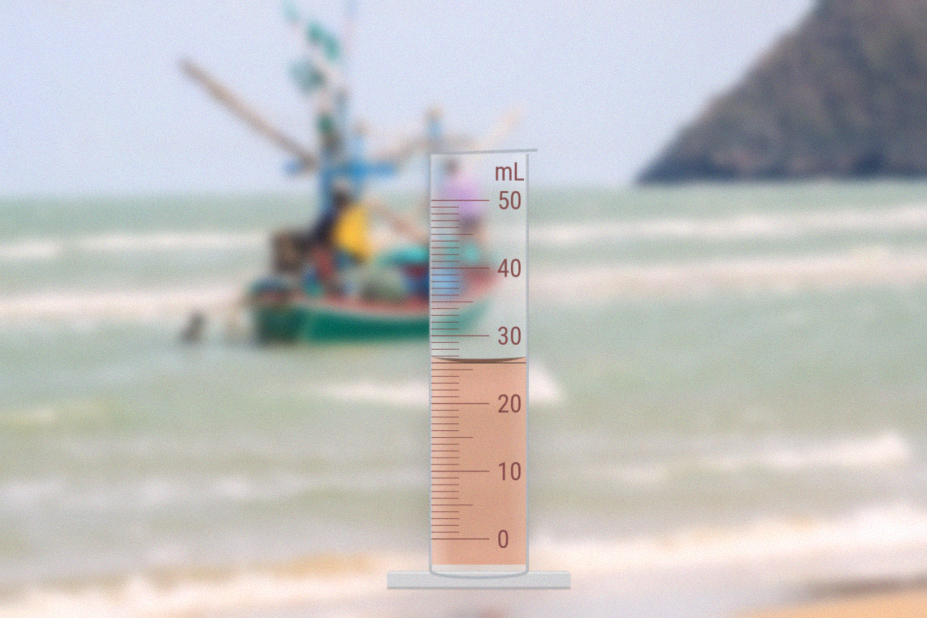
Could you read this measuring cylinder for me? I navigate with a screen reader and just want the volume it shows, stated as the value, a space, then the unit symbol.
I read 26 mL
